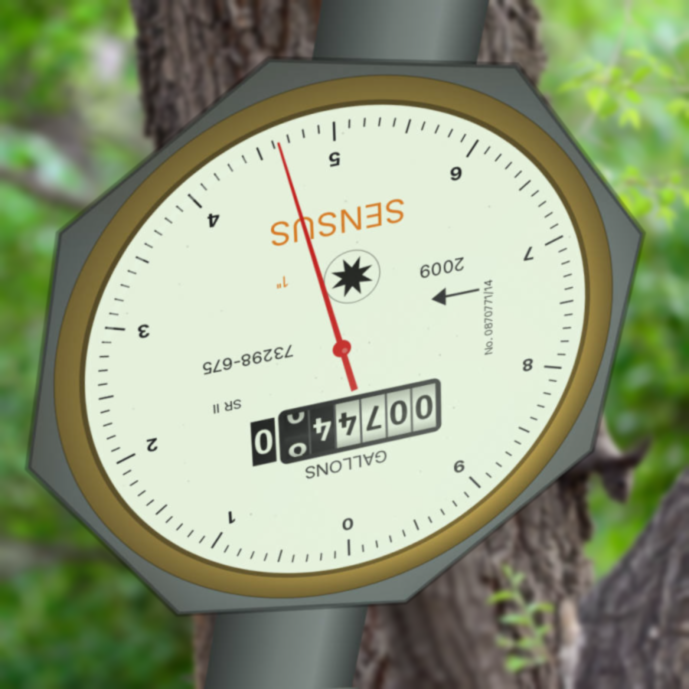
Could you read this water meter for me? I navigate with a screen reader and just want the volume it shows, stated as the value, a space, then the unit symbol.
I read 74484.6 gal
